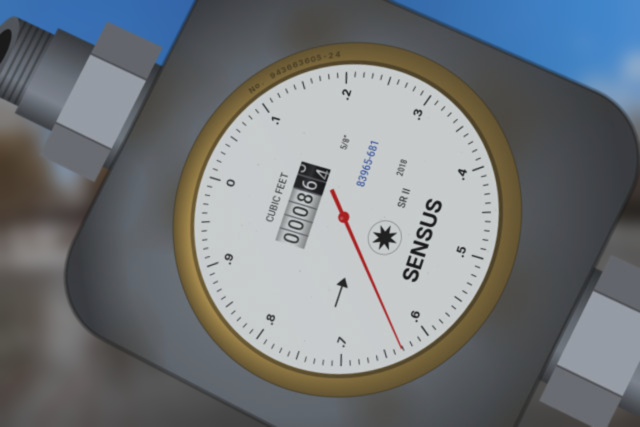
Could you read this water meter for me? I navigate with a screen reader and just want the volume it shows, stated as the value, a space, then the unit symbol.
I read 863.63 ft³
